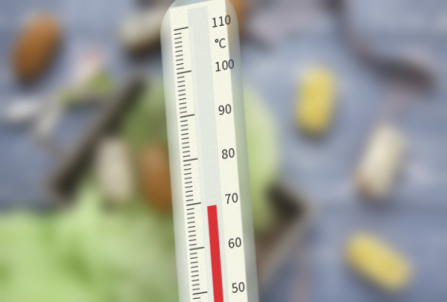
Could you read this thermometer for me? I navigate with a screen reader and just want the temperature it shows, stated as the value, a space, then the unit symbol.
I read 69 °C
